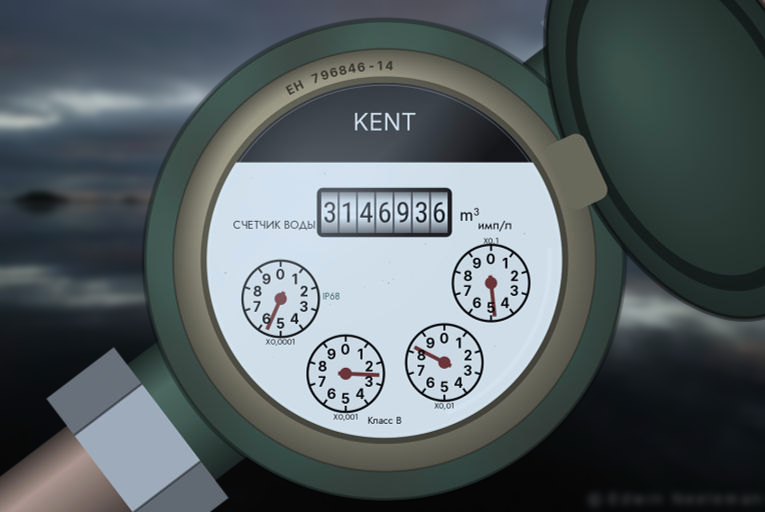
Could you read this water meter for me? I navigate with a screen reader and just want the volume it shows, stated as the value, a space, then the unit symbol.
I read 3146936.4825 m³
